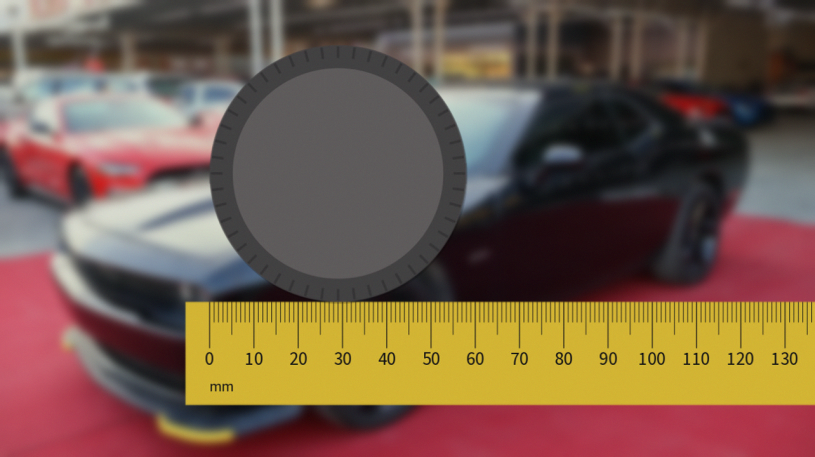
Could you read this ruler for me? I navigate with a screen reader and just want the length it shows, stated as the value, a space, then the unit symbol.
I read 58 mm
